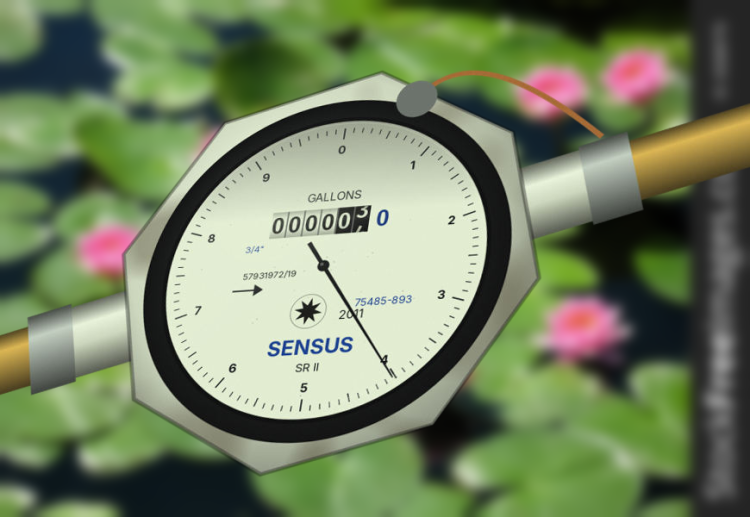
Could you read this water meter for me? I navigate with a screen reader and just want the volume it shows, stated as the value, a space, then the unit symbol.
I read 34.0 gal
